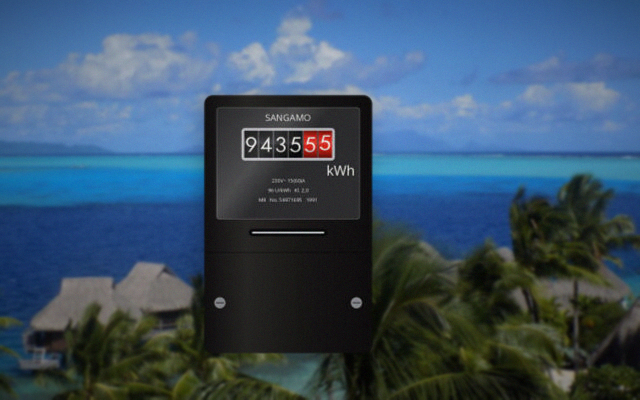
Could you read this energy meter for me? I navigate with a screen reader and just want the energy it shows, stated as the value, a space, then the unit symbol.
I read 9435.55 kWh
